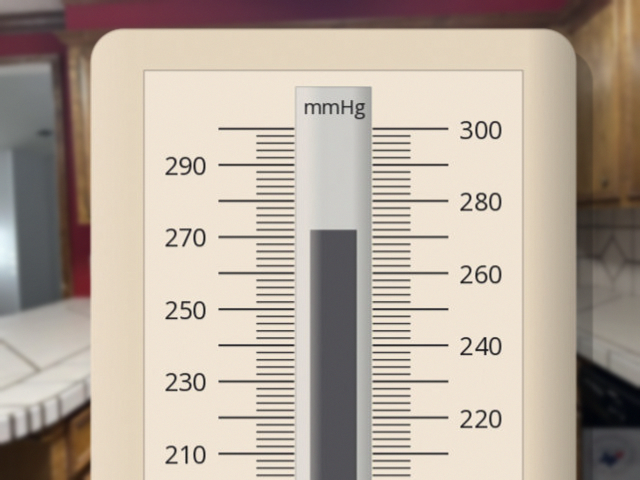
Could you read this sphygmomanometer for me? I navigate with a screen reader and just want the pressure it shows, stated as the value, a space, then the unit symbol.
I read 272 mmHg
